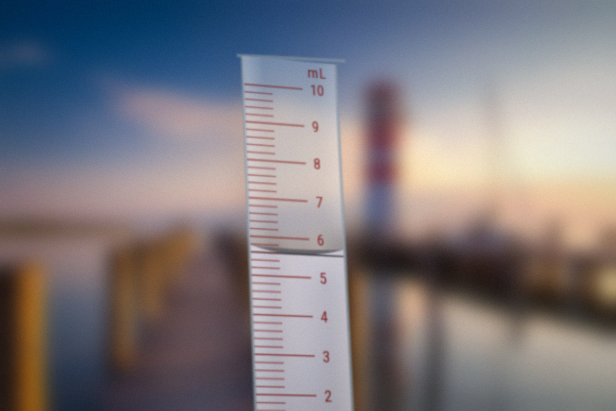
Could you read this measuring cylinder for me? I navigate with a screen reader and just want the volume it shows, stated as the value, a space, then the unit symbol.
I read 5.6 mL
